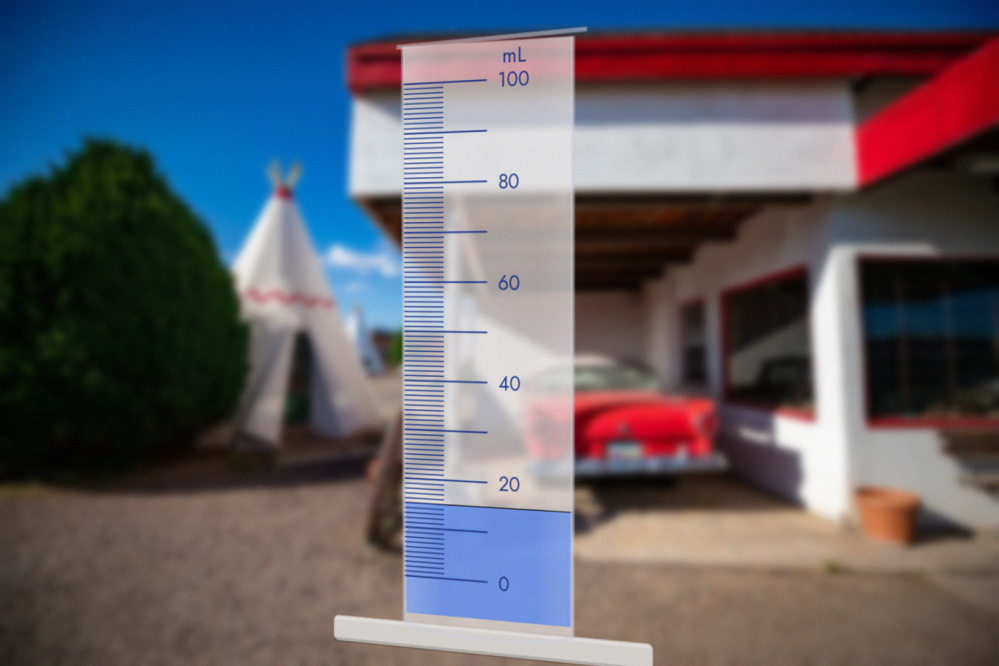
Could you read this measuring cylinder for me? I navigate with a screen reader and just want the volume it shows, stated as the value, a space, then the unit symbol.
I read 15 mL
